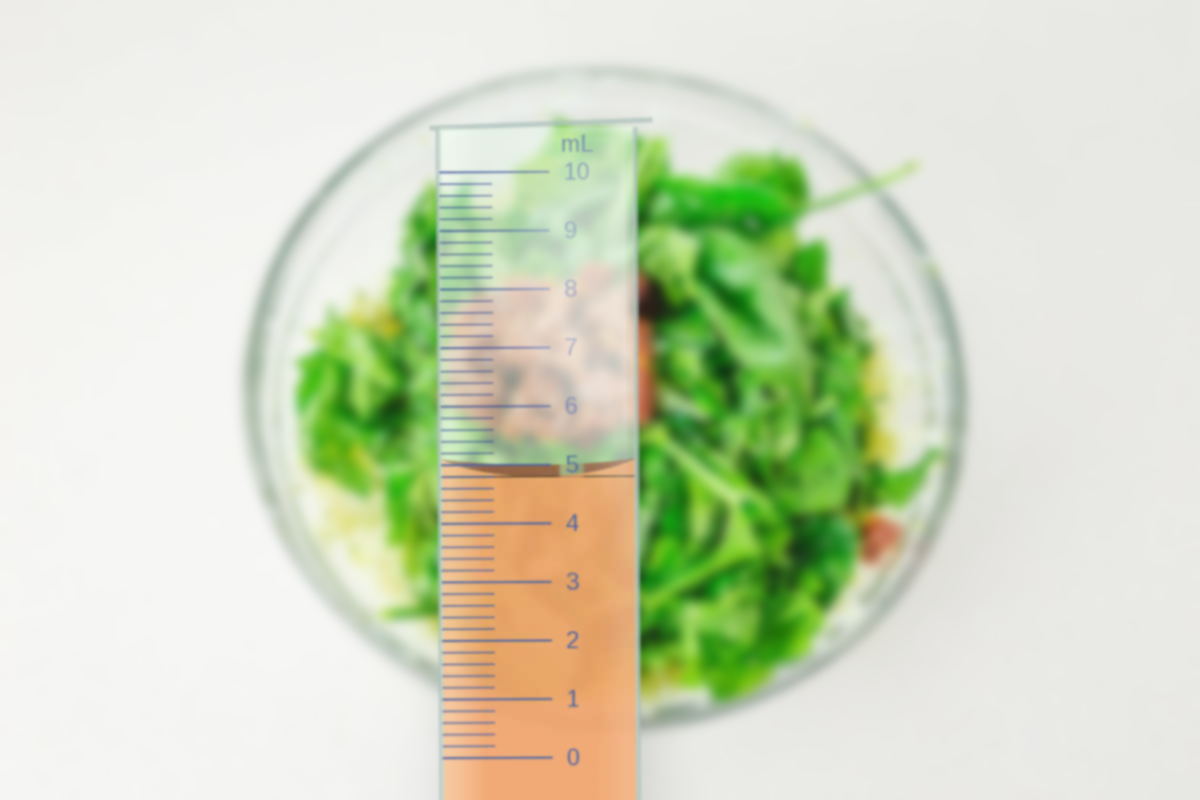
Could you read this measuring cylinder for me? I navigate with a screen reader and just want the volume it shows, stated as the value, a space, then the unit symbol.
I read 4.8 mL
